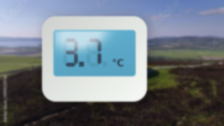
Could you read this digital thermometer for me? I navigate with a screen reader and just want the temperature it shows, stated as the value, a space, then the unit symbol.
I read 3.7 °C
